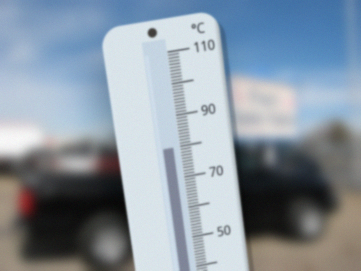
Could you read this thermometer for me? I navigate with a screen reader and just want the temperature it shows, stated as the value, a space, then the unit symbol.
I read 80 °C
